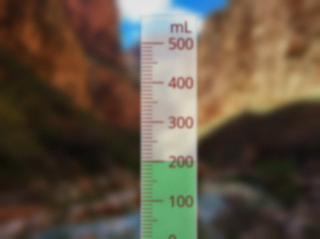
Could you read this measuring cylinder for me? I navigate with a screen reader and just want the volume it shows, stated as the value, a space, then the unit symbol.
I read 200 mL
